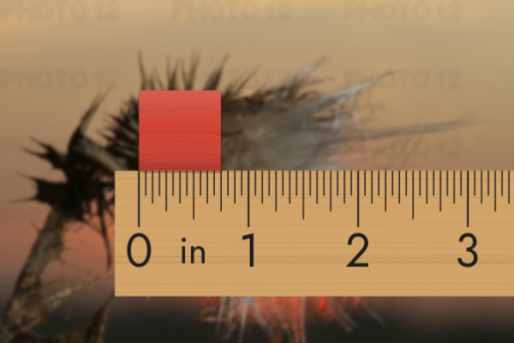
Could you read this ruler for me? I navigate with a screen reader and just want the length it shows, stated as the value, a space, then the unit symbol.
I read 0.75 in
